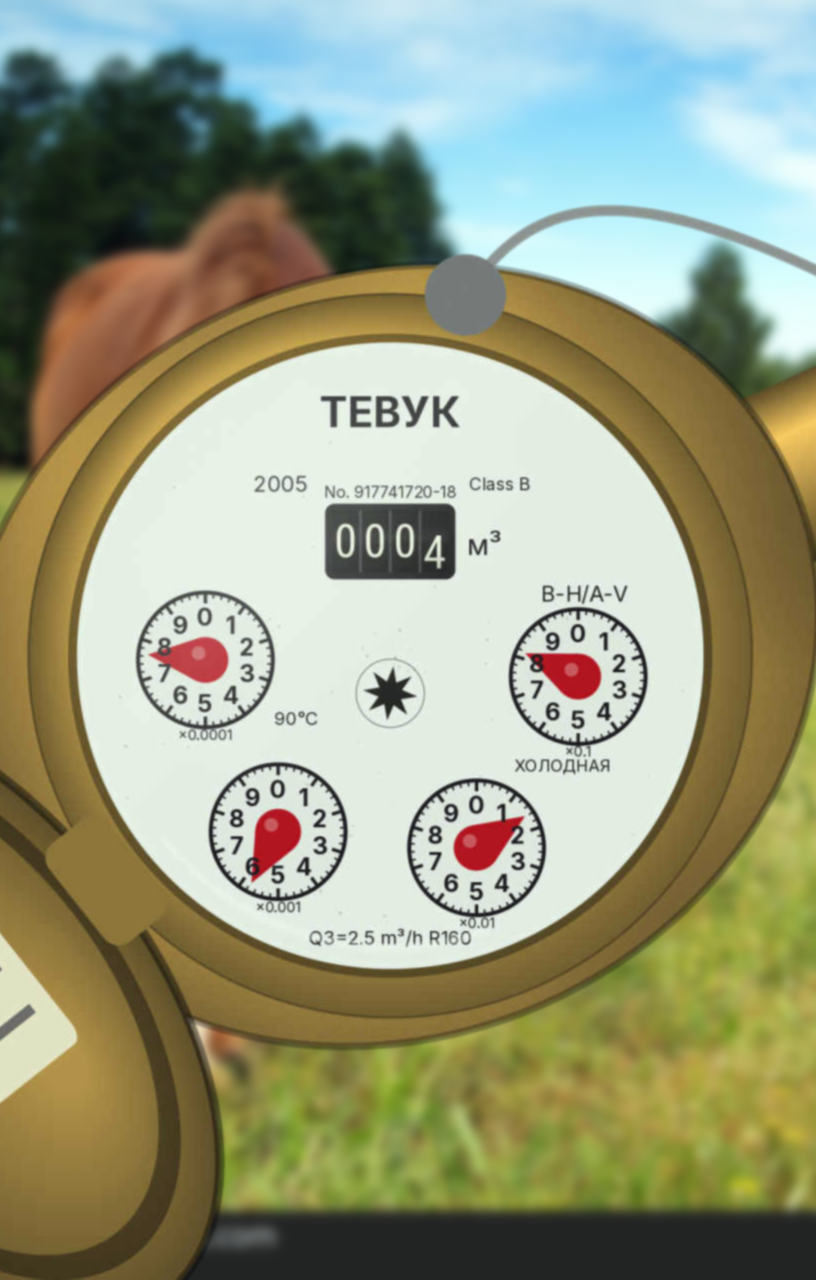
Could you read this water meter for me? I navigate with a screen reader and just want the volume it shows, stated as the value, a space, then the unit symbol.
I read 3.8157 m³
